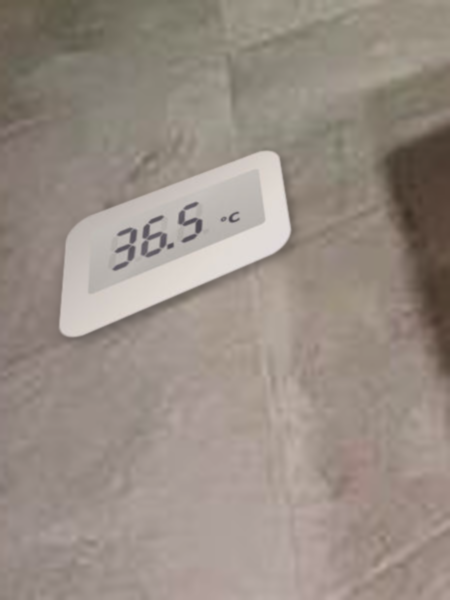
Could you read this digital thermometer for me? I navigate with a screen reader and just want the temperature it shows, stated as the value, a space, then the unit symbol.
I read 36.5 °C
